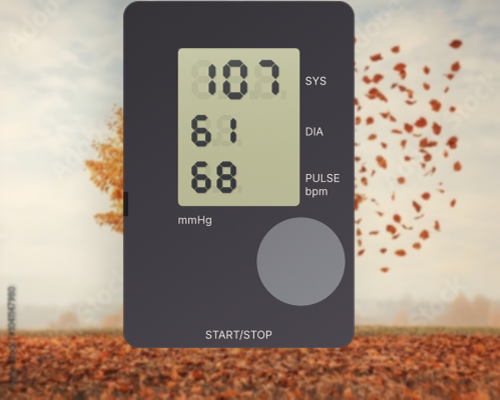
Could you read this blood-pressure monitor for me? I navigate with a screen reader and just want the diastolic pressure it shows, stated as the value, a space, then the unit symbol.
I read 61 mmHg
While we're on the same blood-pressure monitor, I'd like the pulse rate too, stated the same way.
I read 68 bpm
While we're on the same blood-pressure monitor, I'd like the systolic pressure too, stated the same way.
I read 107 mmHg
